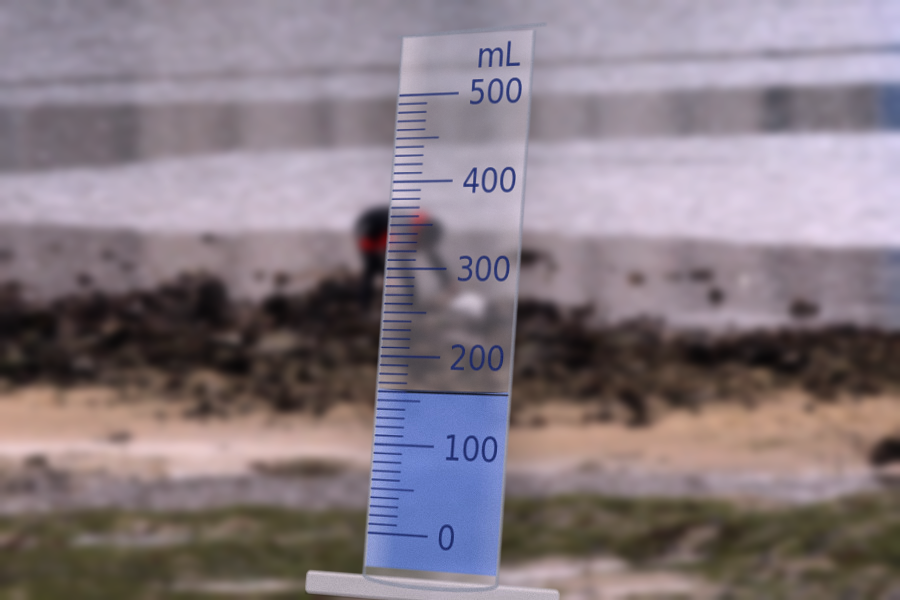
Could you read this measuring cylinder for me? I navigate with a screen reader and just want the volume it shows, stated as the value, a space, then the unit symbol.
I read 160 mL
